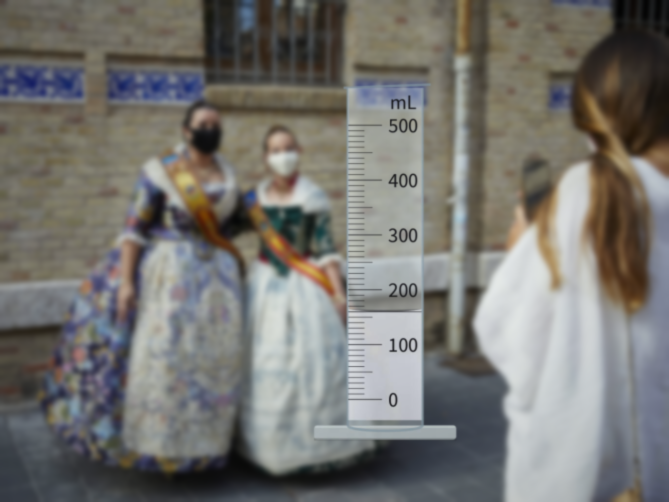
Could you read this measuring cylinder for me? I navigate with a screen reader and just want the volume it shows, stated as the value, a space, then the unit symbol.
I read 160 mL
